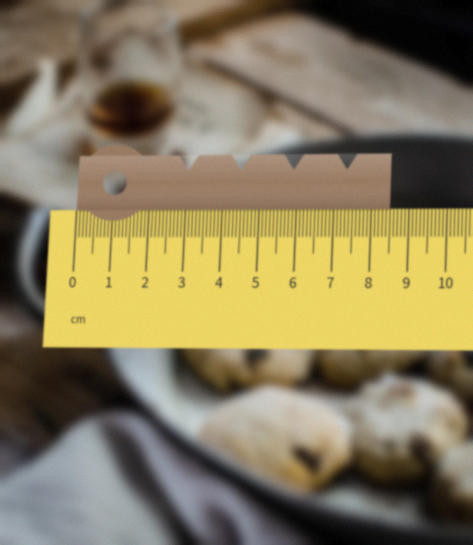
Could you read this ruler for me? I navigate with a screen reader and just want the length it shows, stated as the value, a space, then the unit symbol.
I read 8.5 cm
